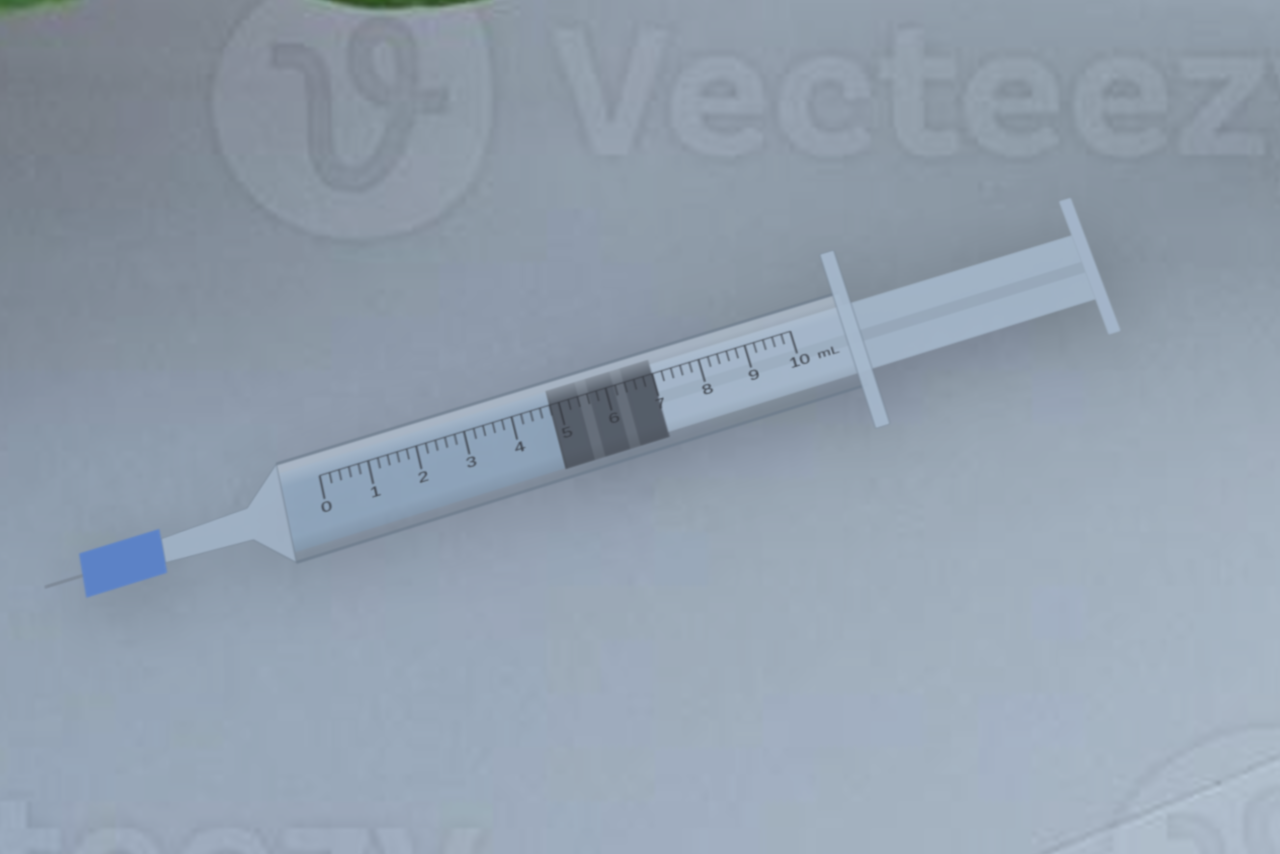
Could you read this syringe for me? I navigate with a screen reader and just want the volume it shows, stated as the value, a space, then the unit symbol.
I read 4.8 mL
